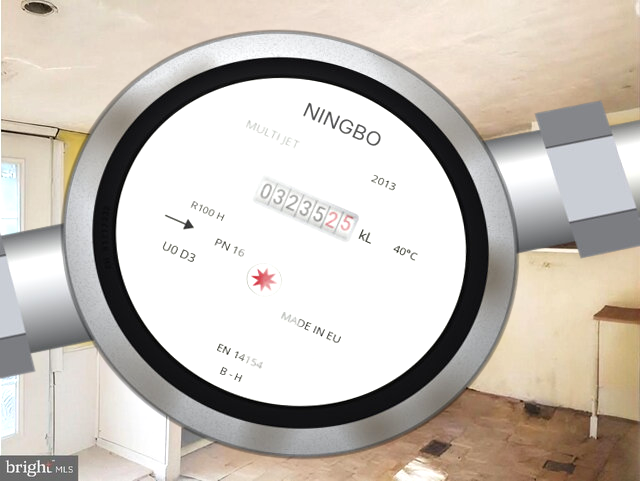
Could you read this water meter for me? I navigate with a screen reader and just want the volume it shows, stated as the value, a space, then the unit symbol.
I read 3235.25 kL
